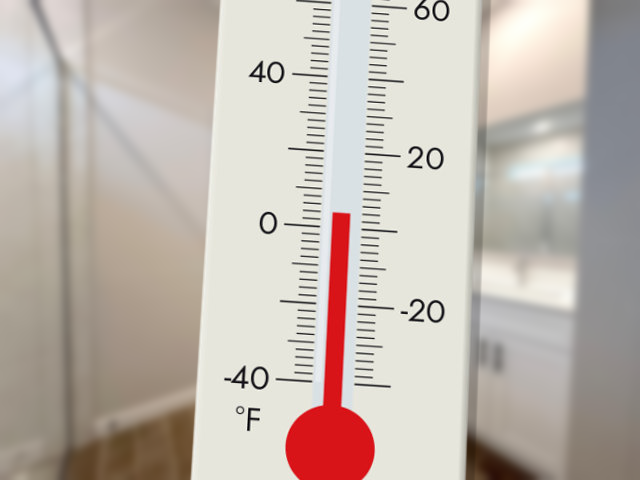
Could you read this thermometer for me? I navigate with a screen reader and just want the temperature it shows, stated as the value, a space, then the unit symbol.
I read 4 °F
